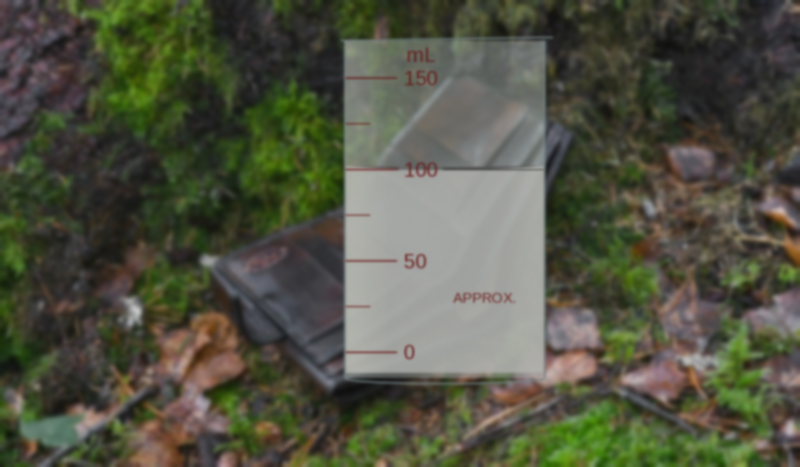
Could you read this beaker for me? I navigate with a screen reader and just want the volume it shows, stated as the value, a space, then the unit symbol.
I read 100 mL
